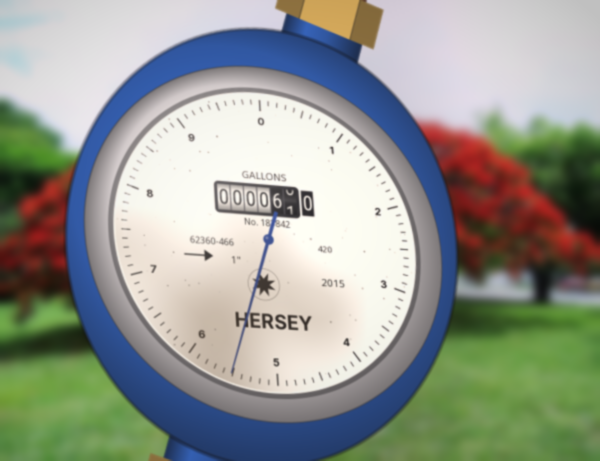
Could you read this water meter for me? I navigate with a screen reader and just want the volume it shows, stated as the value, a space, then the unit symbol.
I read 605.5 gal
